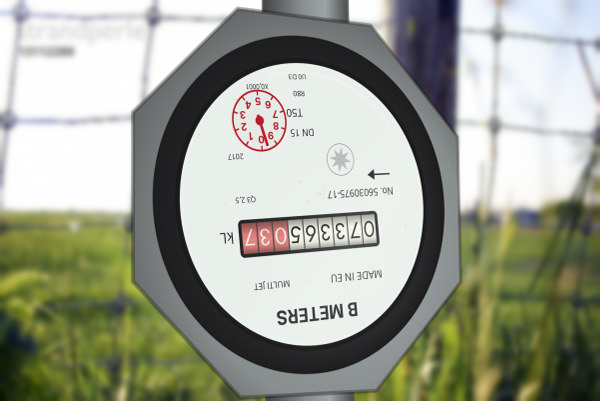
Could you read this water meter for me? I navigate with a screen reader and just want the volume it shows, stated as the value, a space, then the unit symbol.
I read 73365.0369 kL
